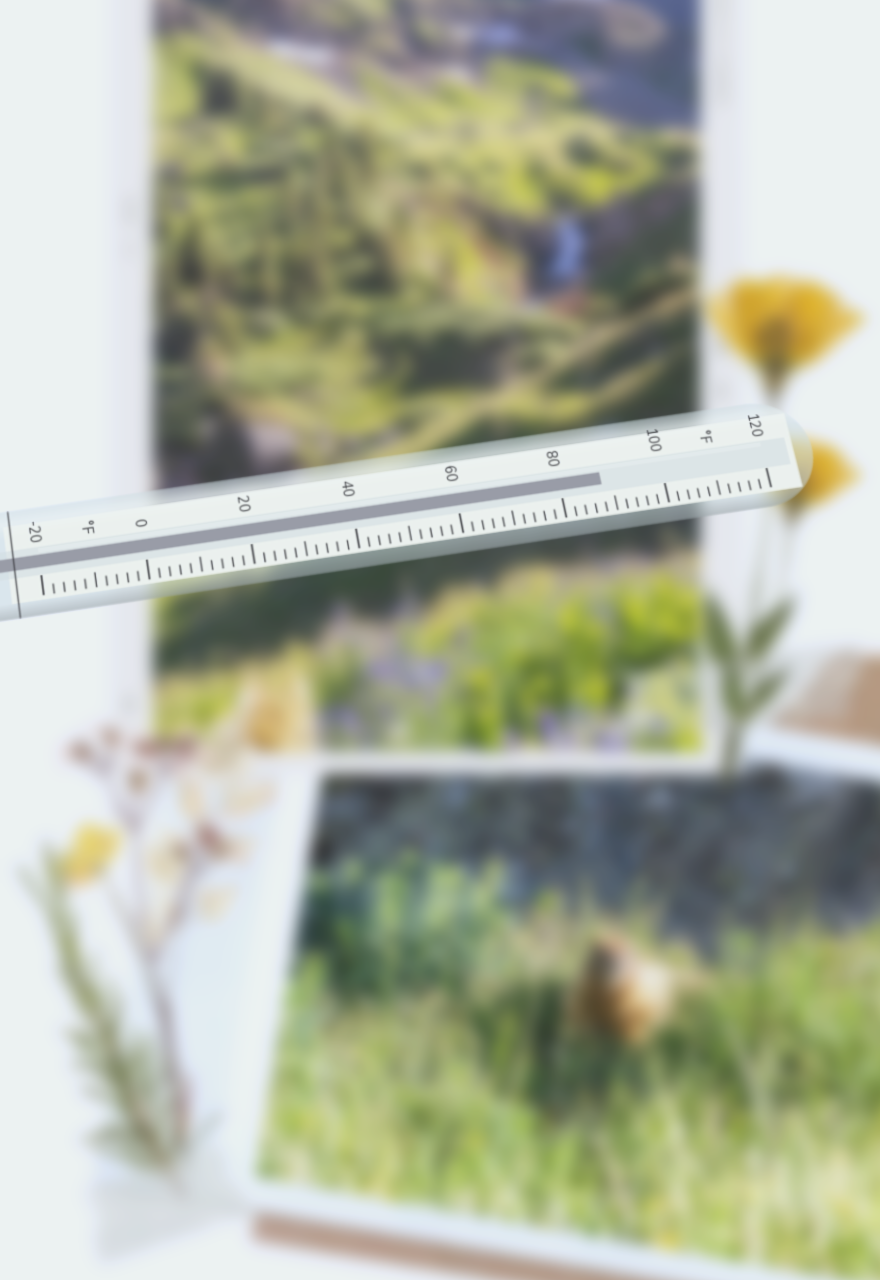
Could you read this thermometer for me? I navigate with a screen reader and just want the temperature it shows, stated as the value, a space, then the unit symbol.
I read 88 °F
